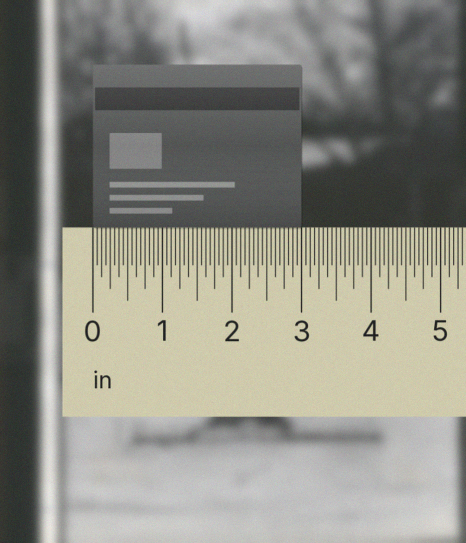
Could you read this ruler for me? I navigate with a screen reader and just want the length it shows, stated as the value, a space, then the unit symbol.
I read 3 in
